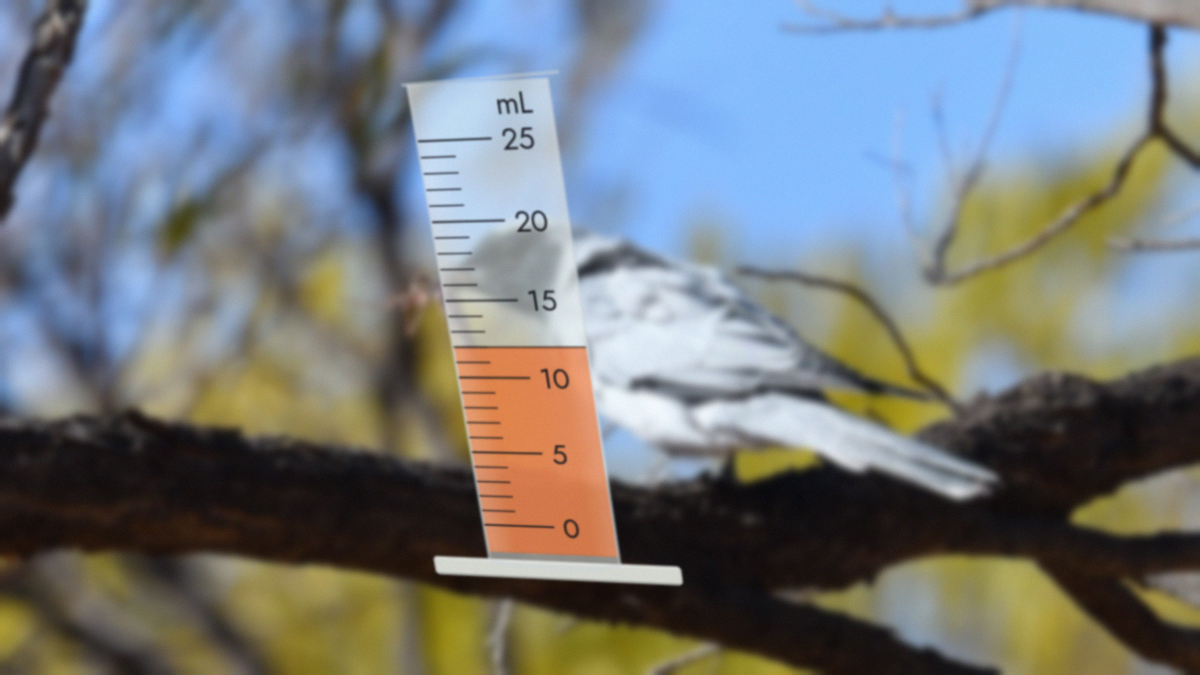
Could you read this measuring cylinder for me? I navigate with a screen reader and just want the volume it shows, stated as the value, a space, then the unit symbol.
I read 12 mL
